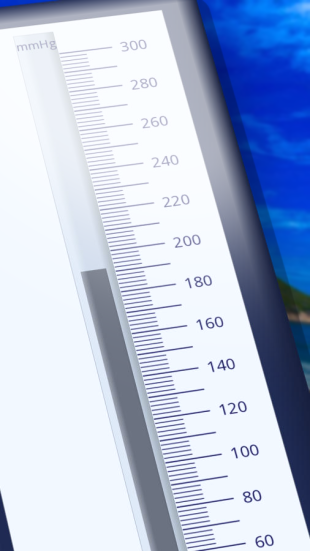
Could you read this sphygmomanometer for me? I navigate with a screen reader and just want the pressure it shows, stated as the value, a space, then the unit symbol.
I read 192 mmHg
